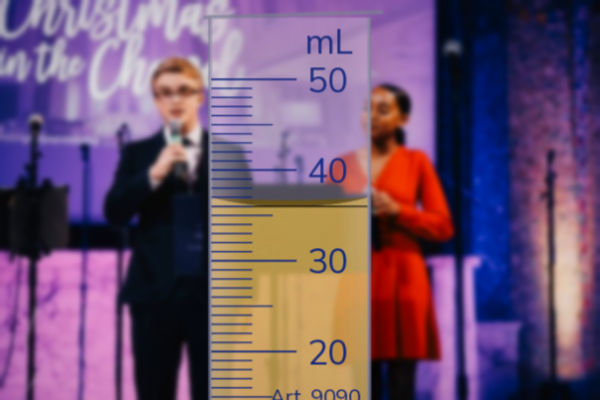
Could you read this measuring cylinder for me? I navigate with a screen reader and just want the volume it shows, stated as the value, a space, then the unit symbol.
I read 36 mL
